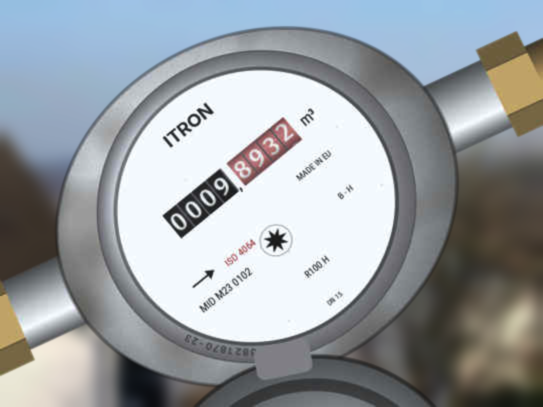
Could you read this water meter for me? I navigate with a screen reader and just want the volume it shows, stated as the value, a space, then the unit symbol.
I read 9.8932 m³
